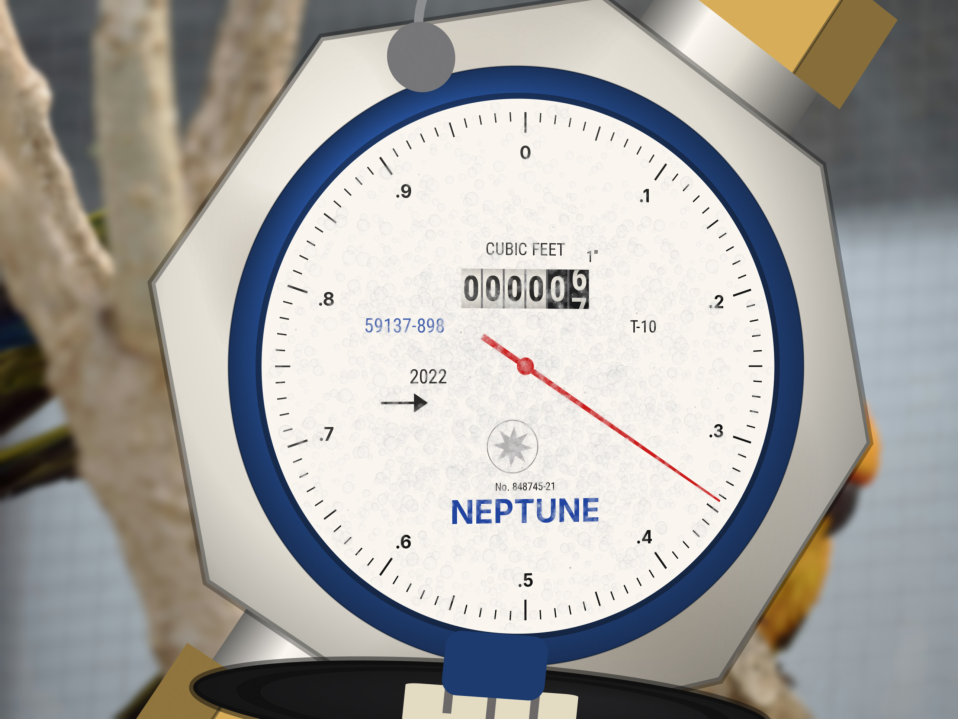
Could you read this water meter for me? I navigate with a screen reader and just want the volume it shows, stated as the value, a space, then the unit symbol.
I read 6.34 ft³
